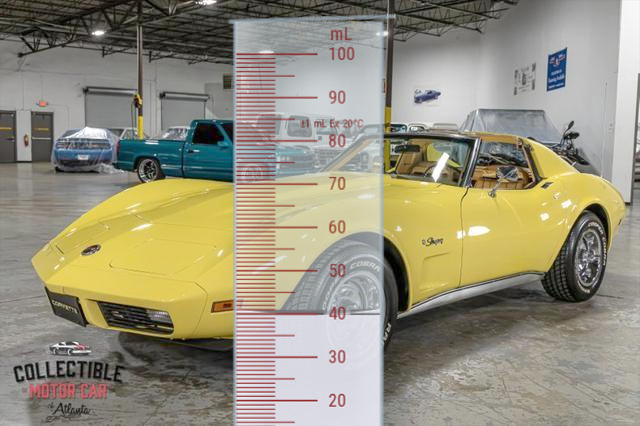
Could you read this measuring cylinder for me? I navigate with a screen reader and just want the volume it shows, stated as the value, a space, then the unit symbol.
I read 40 mL
